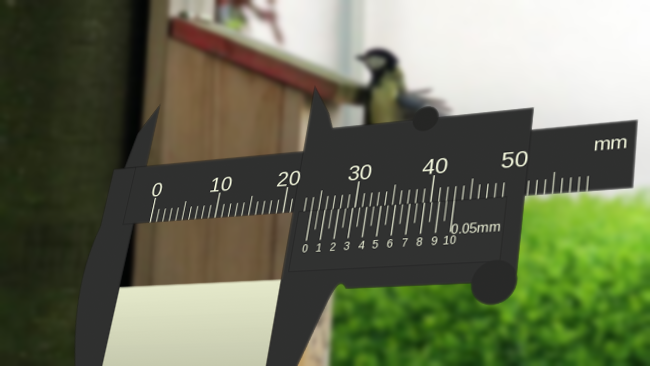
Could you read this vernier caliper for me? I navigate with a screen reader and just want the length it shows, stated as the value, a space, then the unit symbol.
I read 24.0 mm
